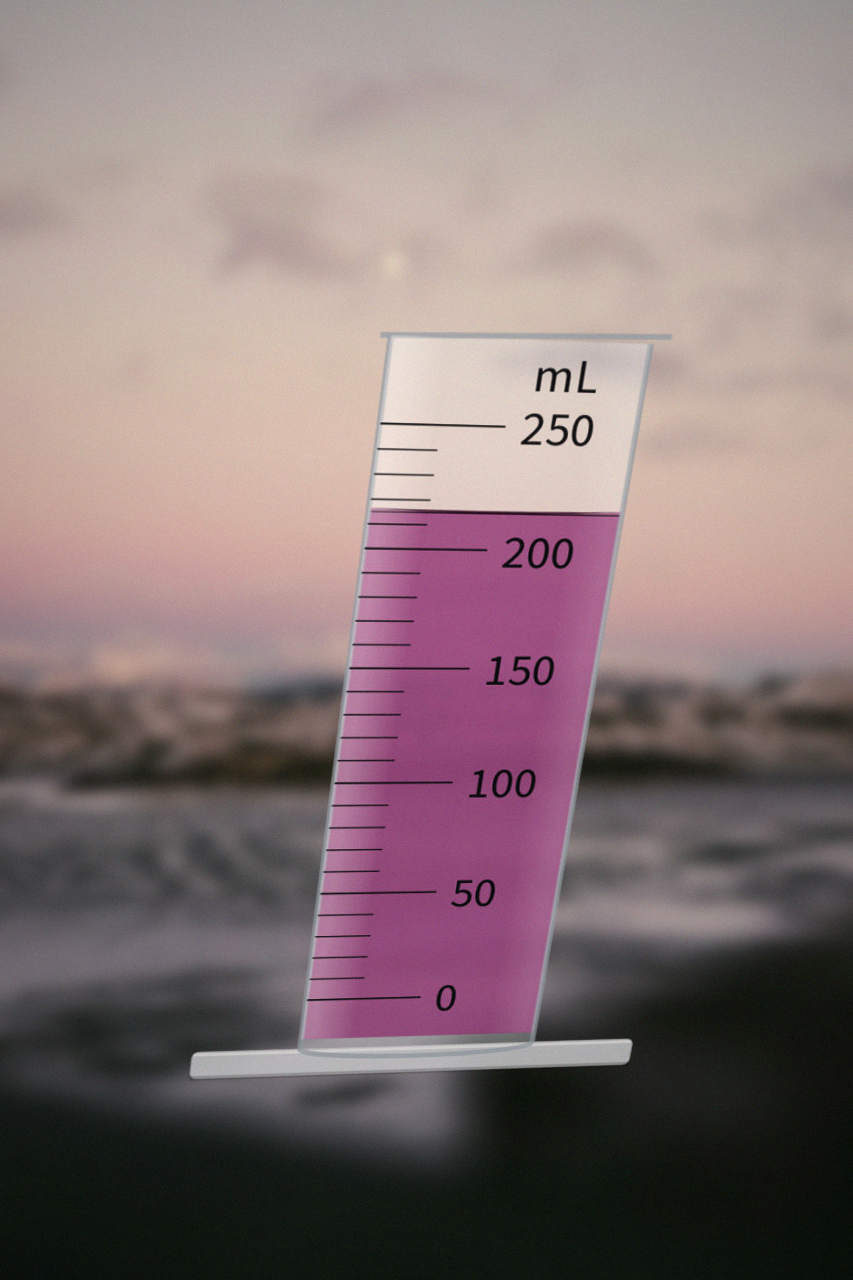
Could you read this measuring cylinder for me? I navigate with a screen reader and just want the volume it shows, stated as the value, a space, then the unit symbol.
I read 215 mL
